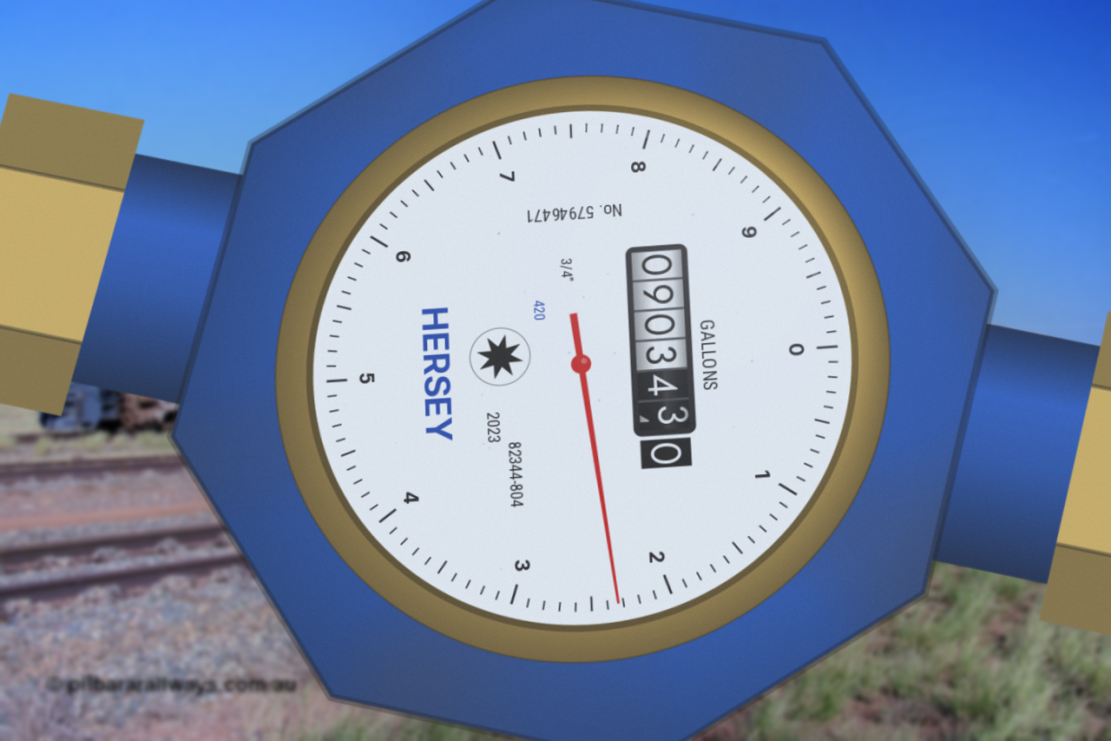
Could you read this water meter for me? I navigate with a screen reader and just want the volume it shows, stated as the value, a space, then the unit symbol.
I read 903432.3 gal
